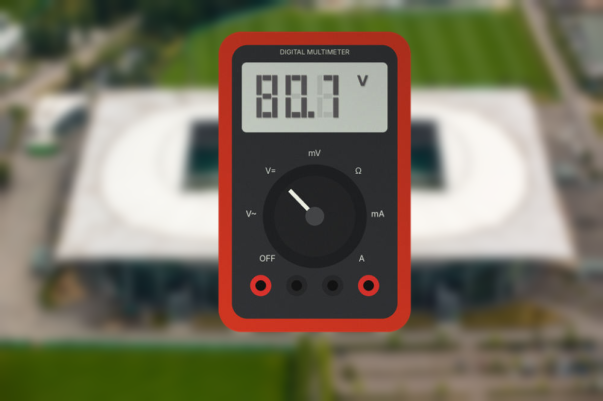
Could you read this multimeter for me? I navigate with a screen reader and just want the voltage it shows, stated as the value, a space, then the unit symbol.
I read 80.7 V
